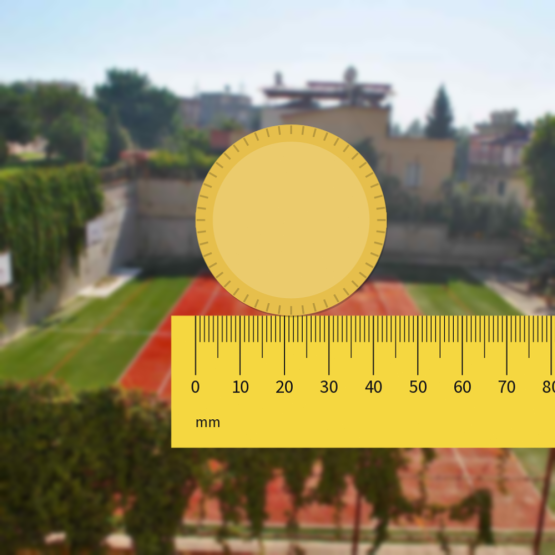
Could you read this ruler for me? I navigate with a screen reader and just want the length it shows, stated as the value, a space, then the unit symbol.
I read 43 mm
